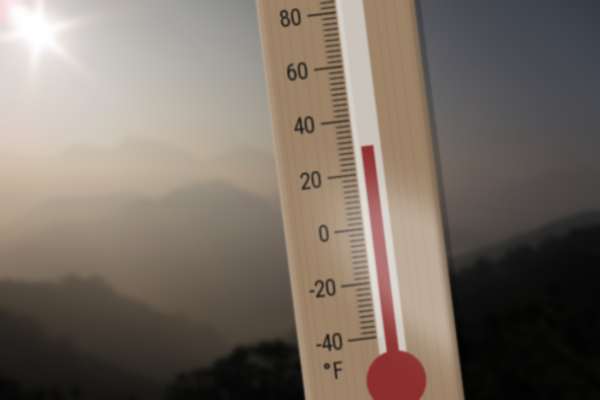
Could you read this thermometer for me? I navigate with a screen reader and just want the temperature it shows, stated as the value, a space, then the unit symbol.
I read 30 °F
